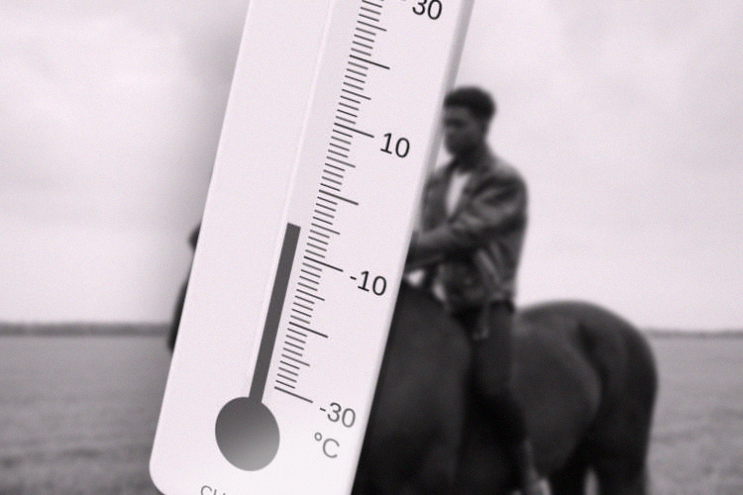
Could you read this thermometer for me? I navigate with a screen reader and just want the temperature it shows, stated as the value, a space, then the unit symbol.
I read -6 °C
